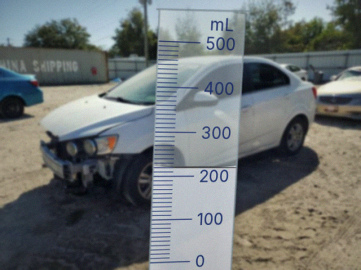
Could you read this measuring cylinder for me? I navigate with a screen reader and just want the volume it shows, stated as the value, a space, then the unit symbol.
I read 220 mL
